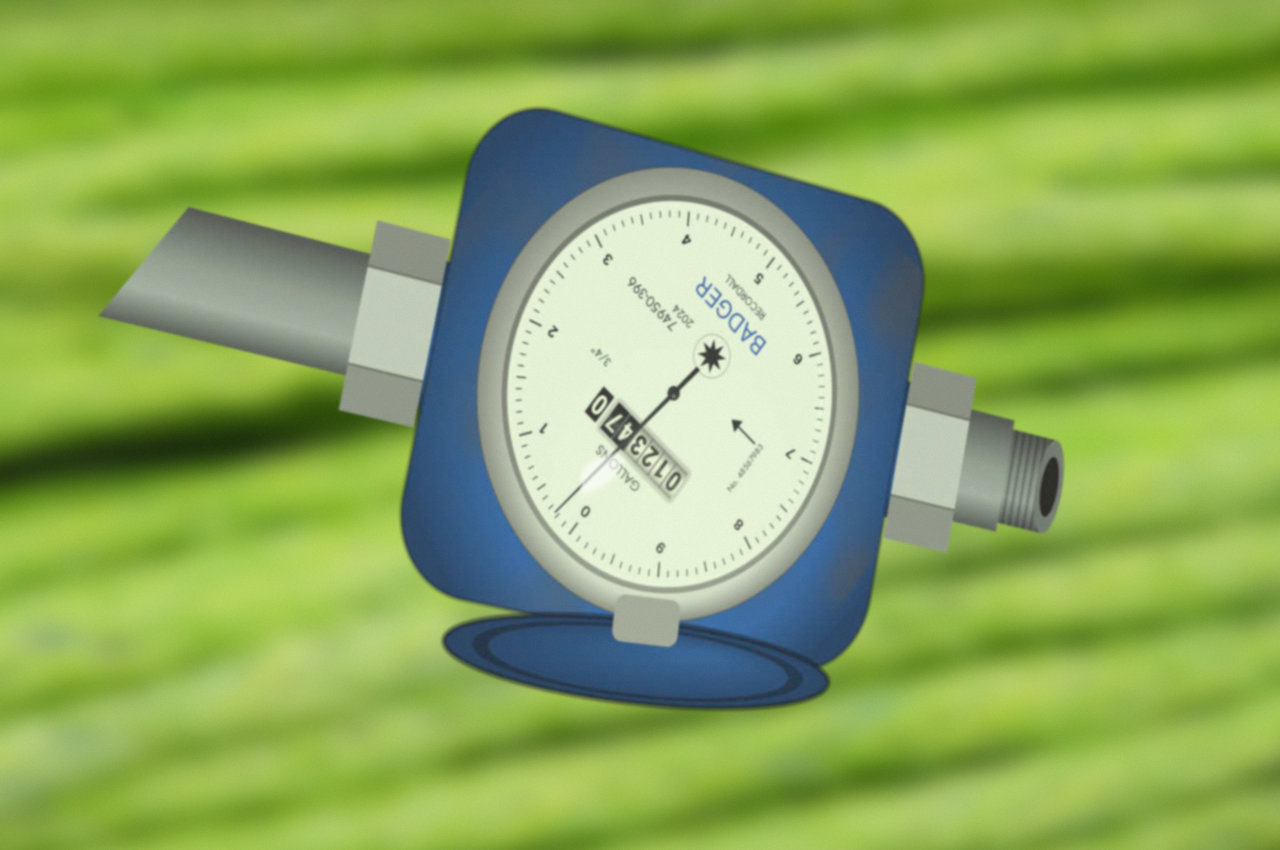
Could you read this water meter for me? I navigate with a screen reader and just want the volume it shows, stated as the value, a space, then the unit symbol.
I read 123470.2 gal
